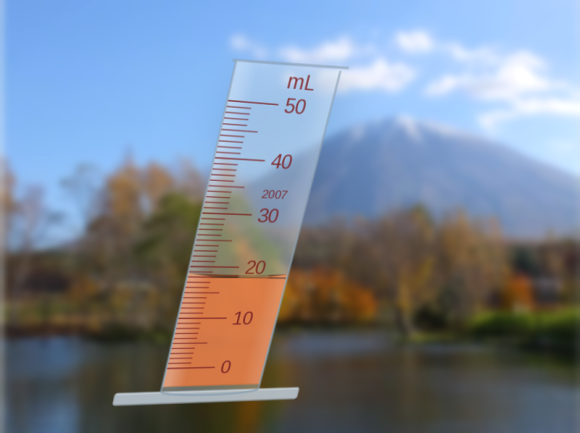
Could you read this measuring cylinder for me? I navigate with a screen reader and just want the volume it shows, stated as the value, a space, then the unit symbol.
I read 18 mL
